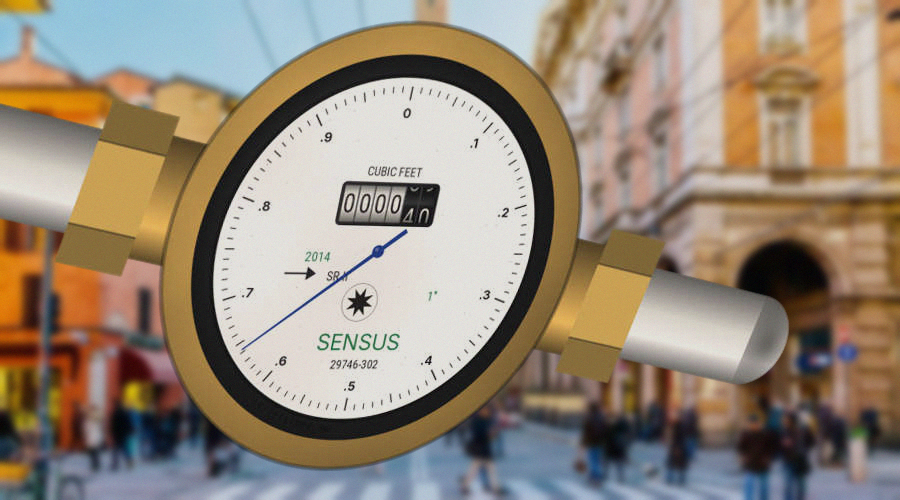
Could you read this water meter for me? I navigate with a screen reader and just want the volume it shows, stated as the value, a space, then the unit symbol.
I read 39.64 ft³
